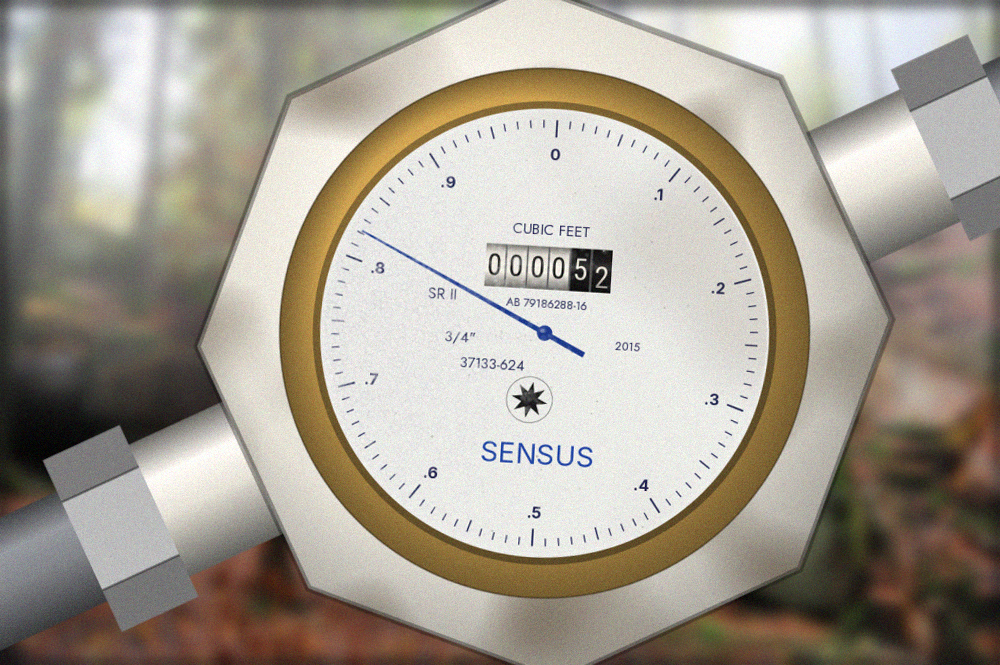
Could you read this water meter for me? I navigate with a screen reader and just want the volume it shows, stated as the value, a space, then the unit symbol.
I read 51.82 ft³
